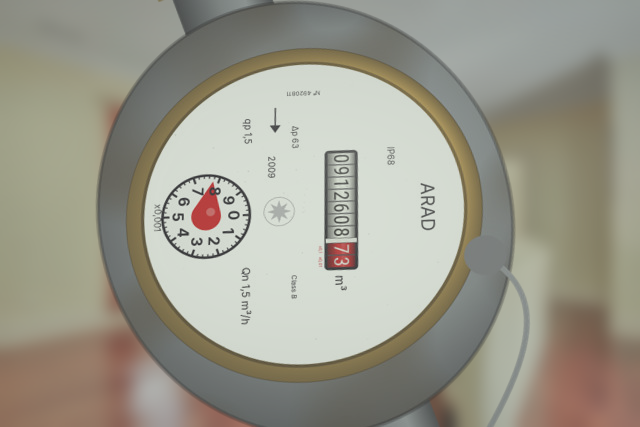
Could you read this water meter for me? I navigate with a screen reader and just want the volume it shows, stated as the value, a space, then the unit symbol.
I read 912608.737 m³
